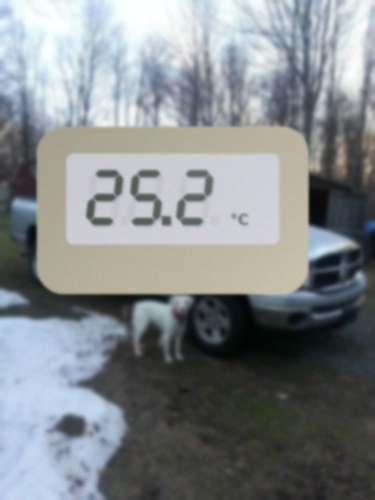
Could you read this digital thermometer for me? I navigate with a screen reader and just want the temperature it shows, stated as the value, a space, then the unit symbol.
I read 25.2 °C
